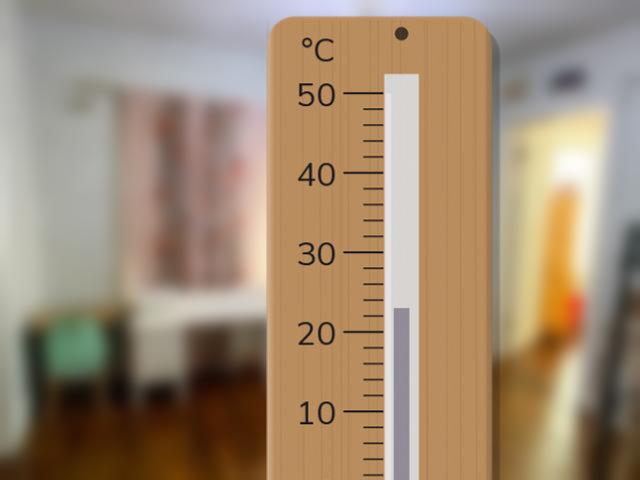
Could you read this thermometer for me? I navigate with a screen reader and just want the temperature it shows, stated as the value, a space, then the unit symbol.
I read 23 °C
